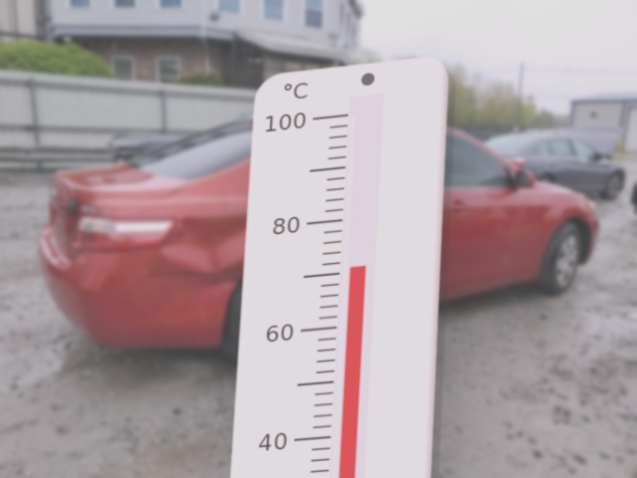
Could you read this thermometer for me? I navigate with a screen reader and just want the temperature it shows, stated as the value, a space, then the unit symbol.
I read 71 °C
